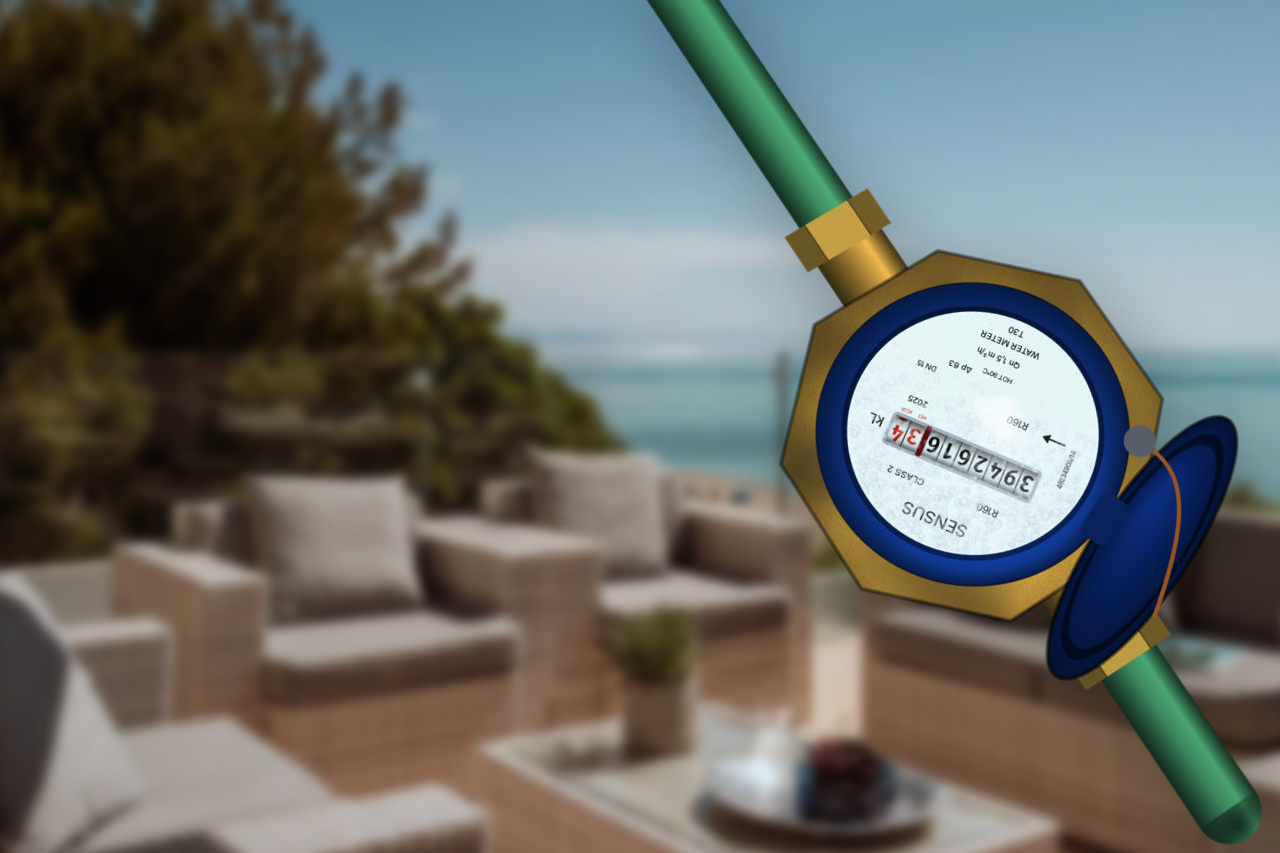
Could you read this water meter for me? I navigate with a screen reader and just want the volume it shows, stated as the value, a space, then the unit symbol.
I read 3942616.34 kL
